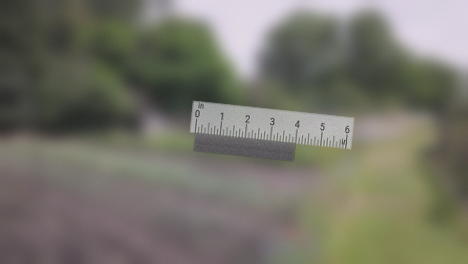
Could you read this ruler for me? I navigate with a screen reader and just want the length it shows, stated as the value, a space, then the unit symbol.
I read 4 in
